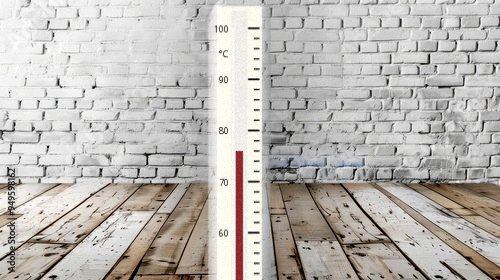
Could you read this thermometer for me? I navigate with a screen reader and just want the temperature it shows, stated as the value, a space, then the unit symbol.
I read 76 °C
